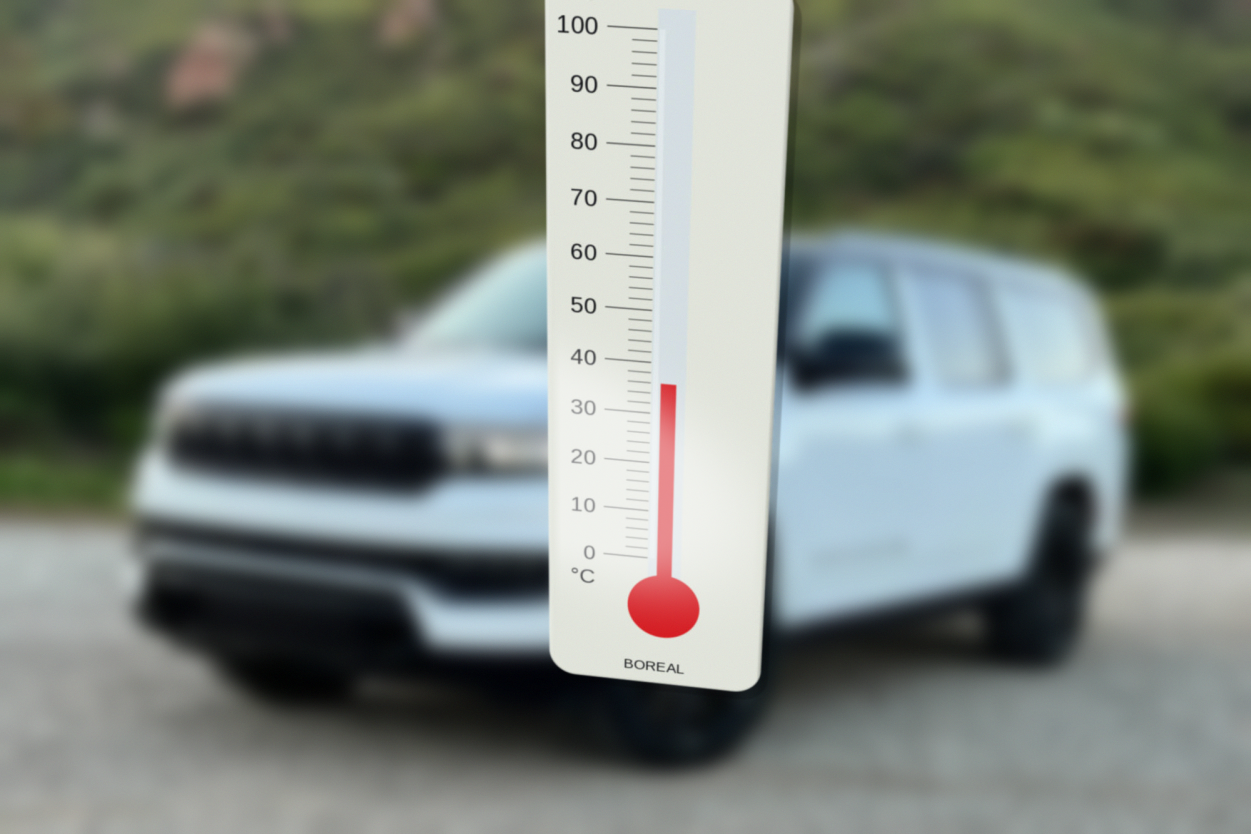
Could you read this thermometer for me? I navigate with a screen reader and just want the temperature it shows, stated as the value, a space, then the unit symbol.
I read 36 °C
